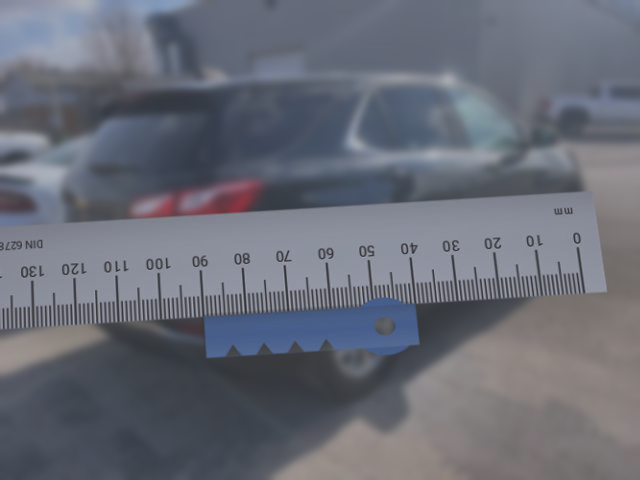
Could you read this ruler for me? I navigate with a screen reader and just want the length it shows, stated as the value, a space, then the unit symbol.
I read 50 mm
